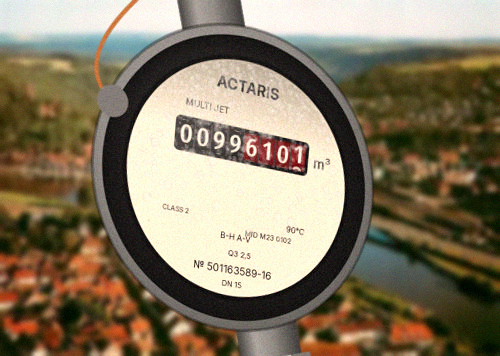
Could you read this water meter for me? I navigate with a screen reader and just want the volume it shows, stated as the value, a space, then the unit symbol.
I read 99.6101 m³
